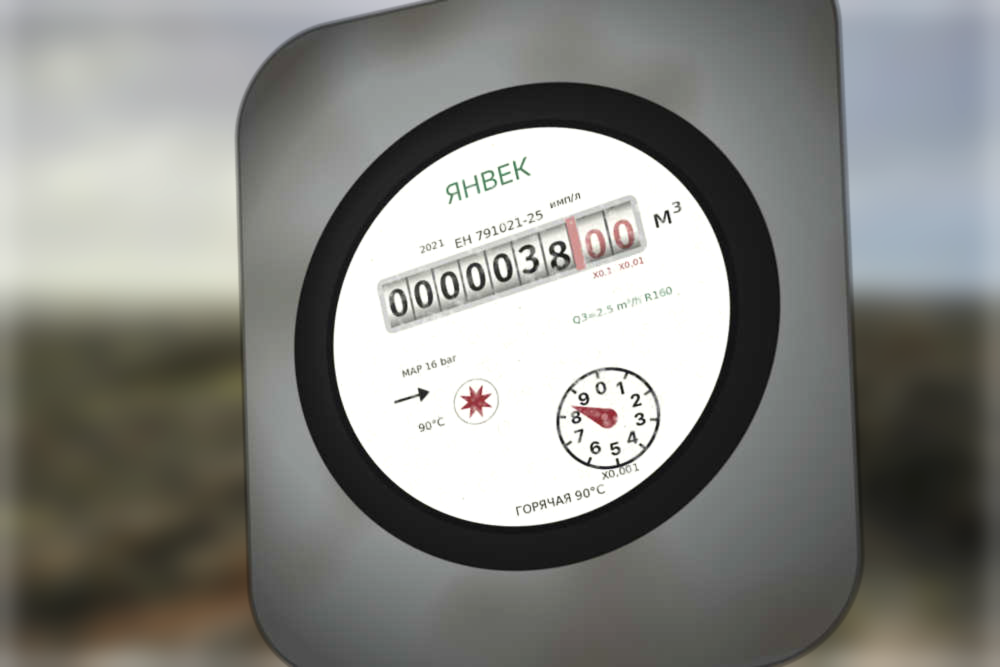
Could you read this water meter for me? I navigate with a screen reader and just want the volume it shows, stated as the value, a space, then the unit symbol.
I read 37.998 m³
